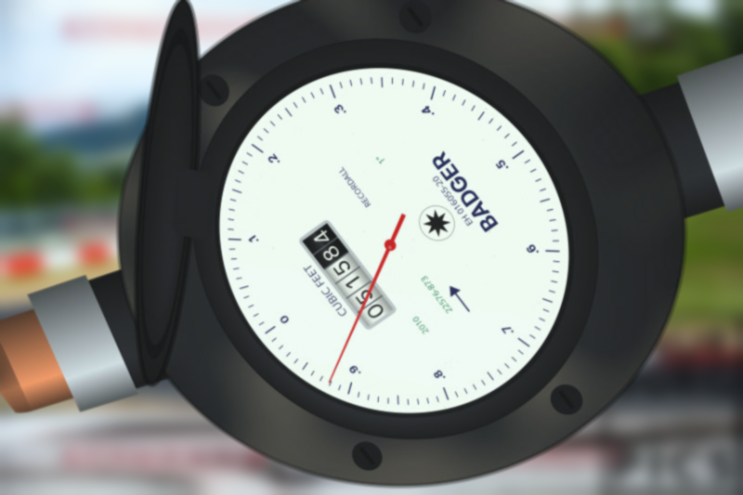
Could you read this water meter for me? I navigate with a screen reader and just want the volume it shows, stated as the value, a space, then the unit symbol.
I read 51583.92 ft³
